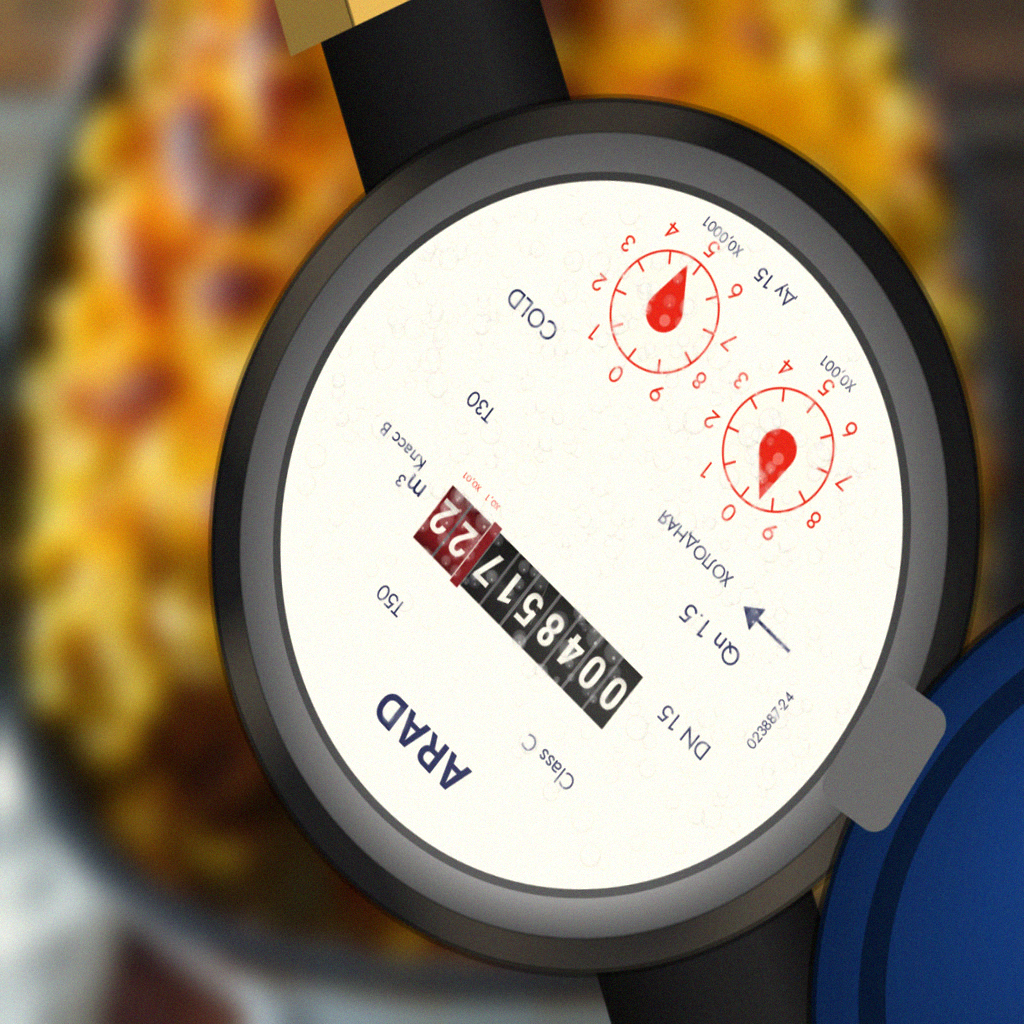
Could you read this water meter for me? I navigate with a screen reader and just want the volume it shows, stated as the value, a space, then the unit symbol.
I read 48517.2194 m³
